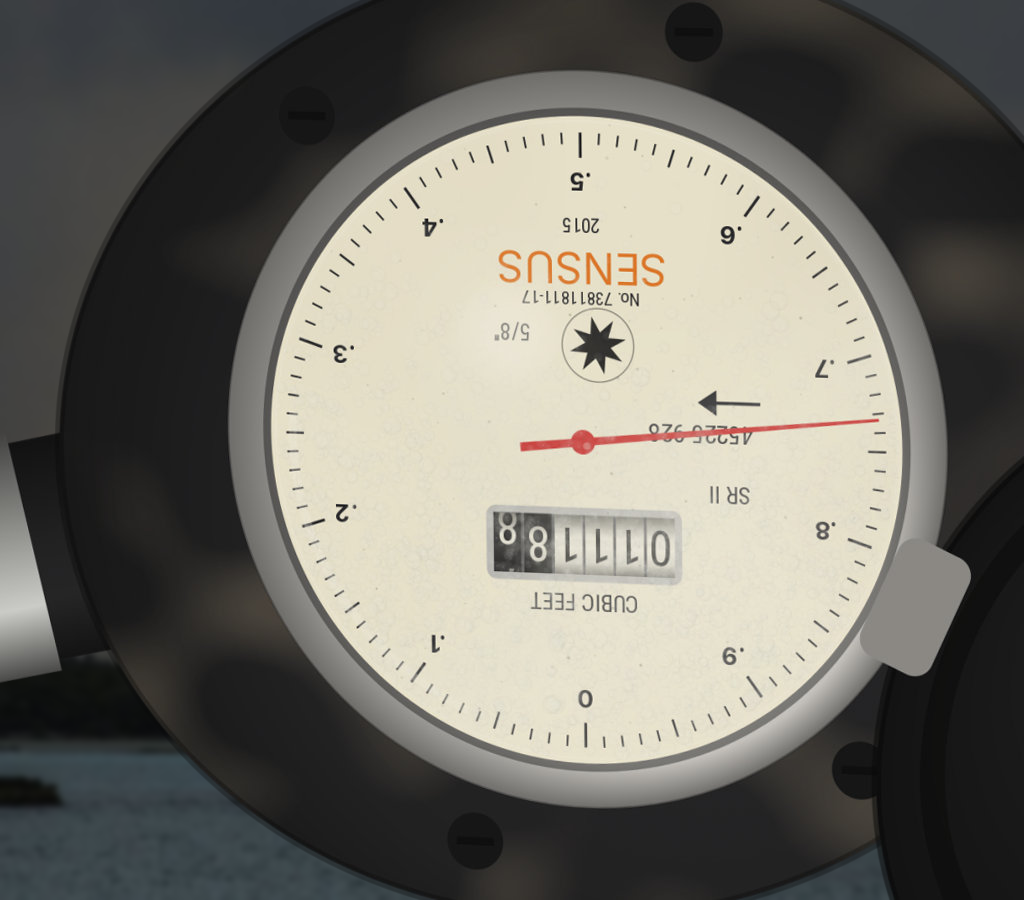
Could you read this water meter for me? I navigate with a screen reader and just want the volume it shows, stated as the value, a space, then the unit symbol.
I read 11187.73 ft³
